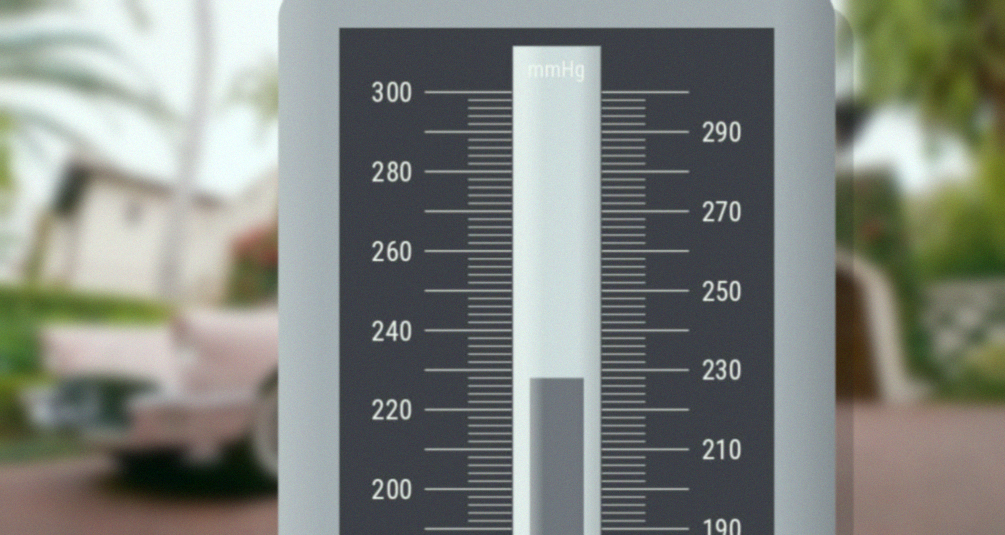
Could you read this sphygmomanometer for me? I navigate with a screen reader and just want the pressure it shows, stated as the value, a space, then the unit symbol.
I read 228 mmHg
